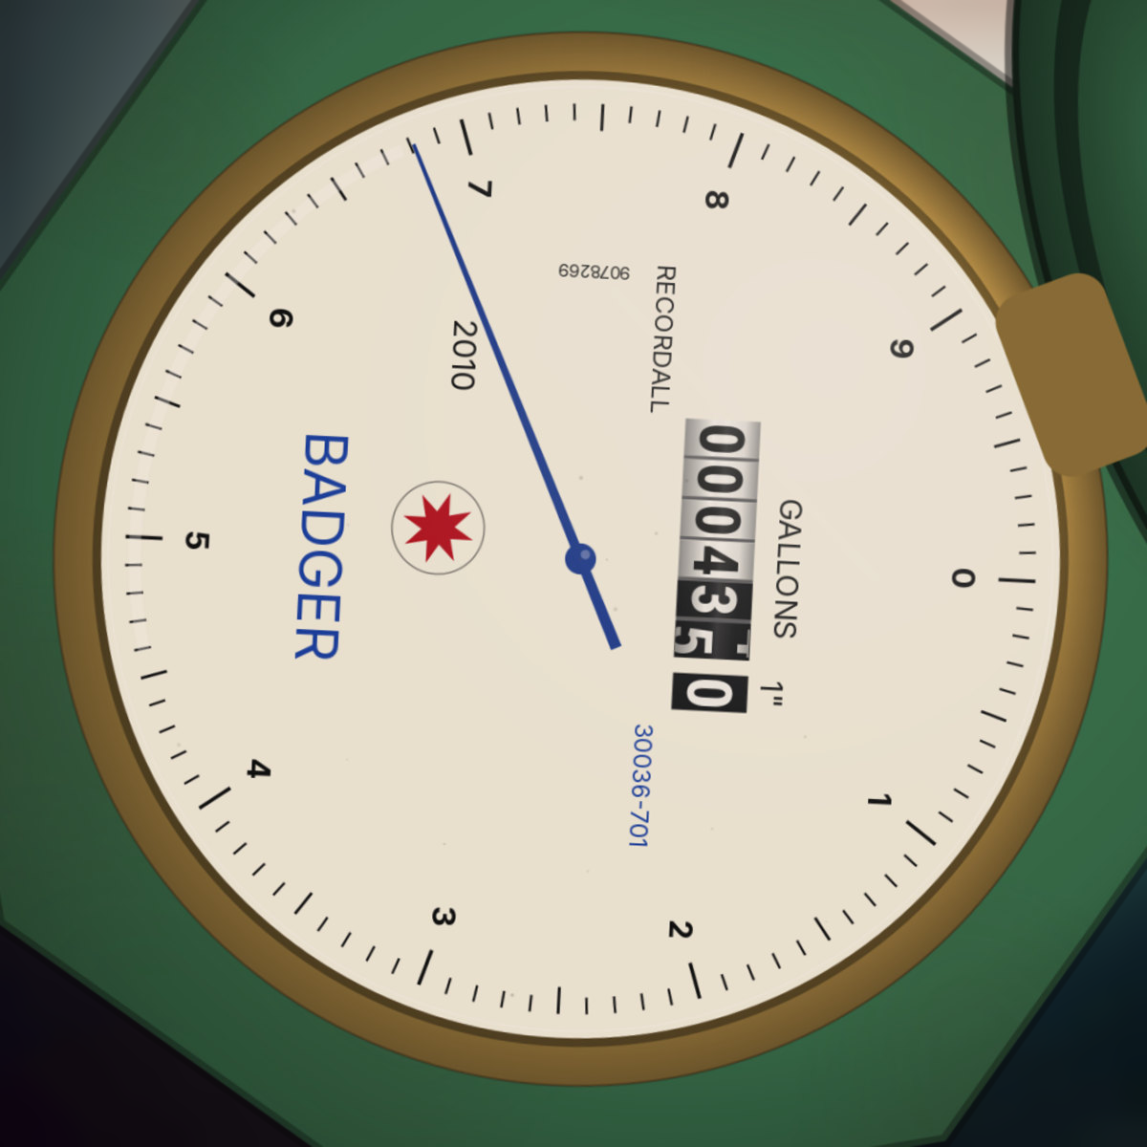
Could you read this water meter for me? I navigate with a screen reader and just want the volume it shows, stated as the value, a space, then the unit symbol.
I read 4346.8 gal
